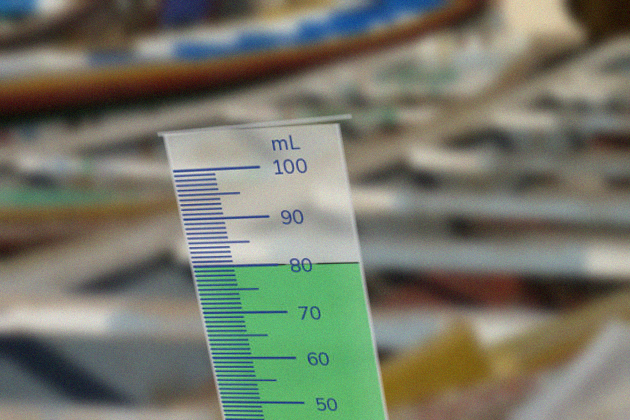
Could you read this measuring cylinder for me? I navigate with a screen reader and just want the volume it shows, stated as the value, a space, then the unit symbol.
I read 80 mL
